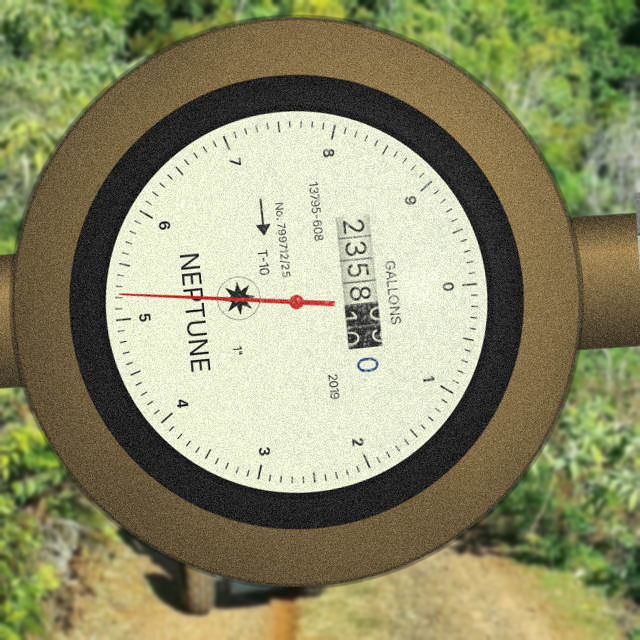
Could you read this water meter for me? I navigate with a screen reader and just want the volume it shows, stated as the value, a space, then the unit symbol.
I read 2358095.2 gal
